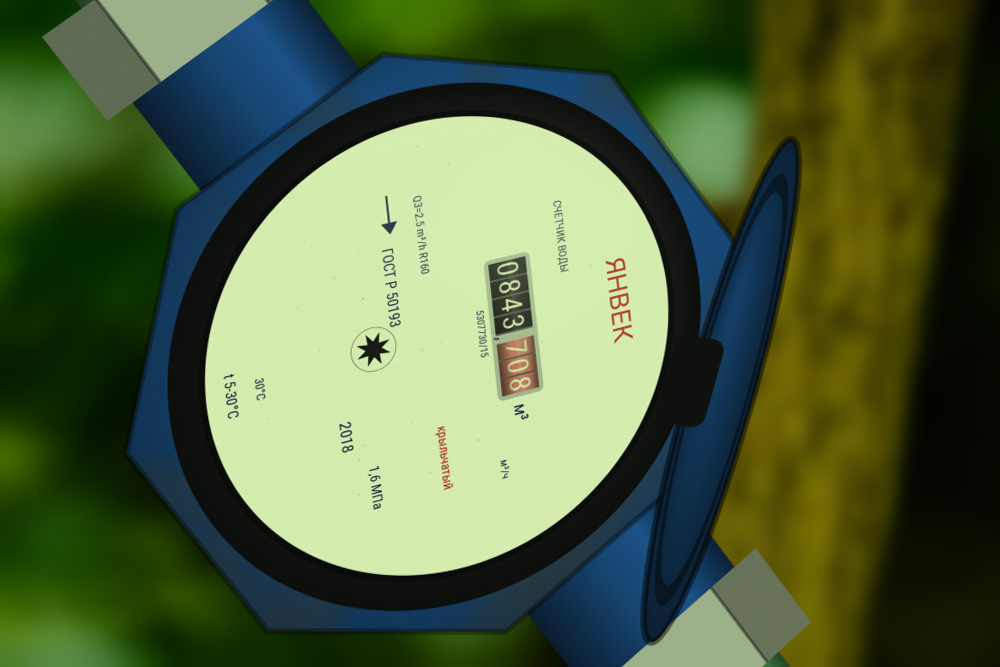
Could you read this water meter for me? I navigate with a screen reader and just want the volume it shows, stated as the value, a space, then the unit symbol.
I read 843.708 m³
